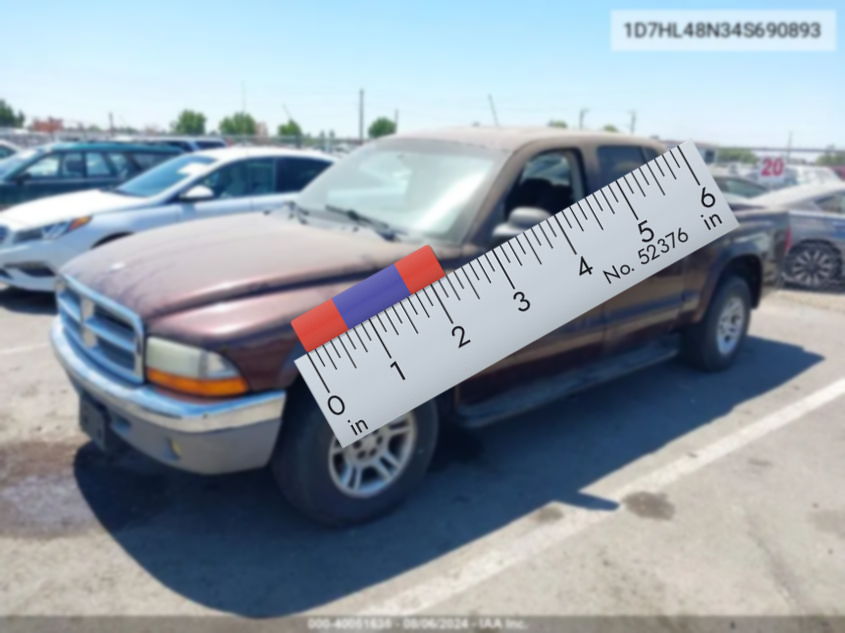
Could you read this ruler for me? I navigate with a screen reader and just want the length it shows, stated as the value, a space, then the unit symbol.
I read 2.25 in
